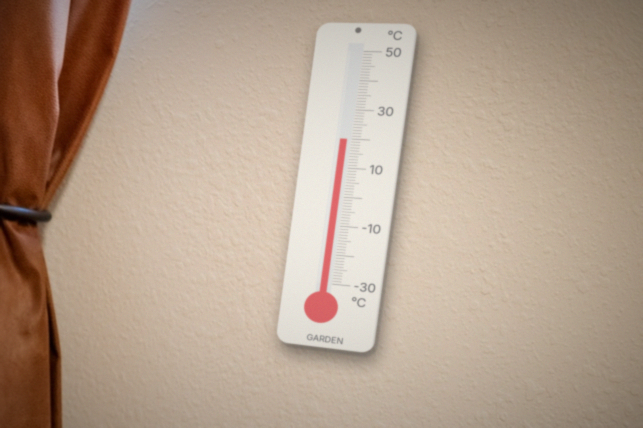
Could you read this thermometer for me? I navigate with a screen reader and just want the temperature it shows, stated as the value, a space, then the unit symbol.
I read 20 °C
